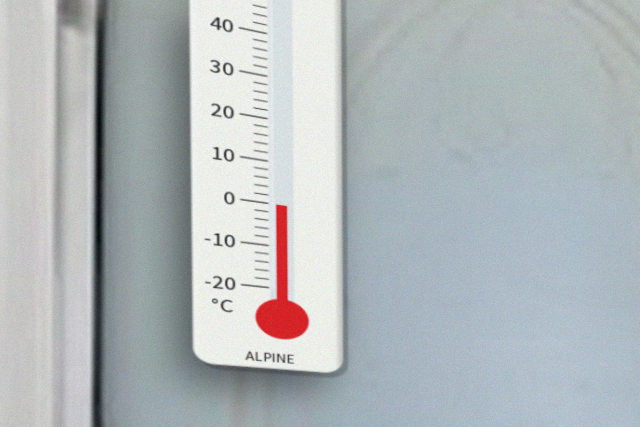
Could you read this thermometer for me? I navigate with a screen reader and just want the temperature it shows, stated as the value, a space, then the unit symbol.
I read 0 °C
